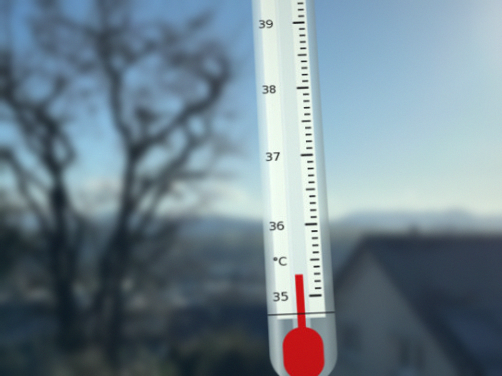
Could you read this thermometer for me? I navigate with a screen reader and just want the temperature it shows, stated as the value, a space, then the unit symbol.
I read 35.3 °C
